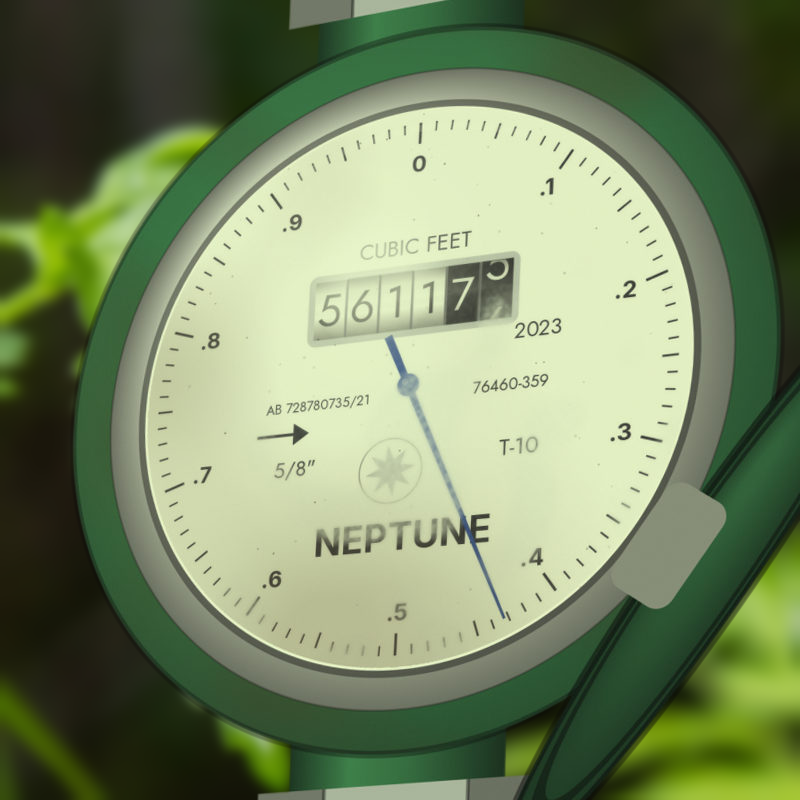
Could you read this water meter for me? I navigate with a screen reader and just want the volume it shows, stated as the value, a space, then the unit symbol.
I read 561175.43 ft³
